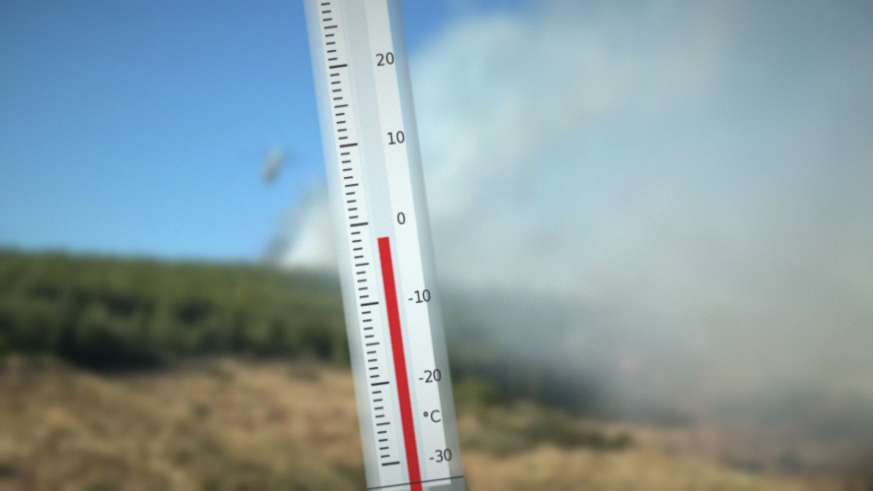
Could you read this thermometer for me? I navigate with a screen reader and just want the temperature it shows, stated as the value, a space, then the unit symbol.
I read -2 °C
